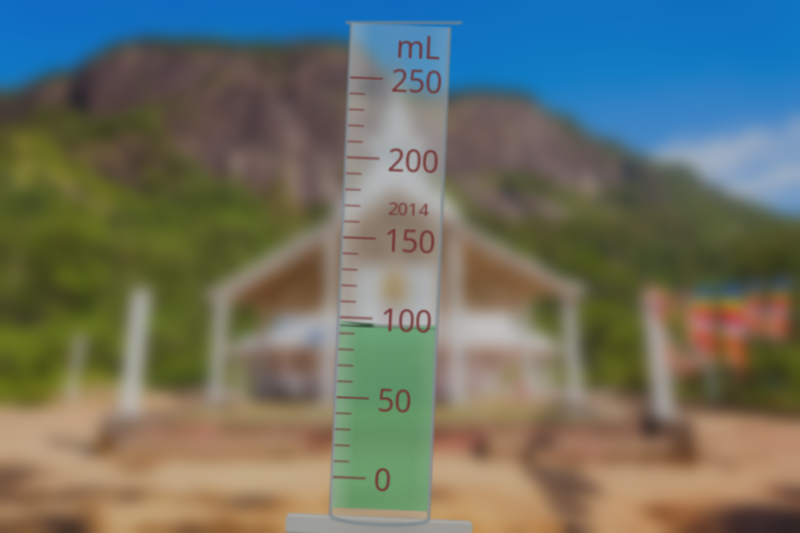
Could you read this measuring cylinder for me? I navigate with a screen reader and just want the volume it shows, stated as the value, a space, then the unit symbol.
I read 95 mL
